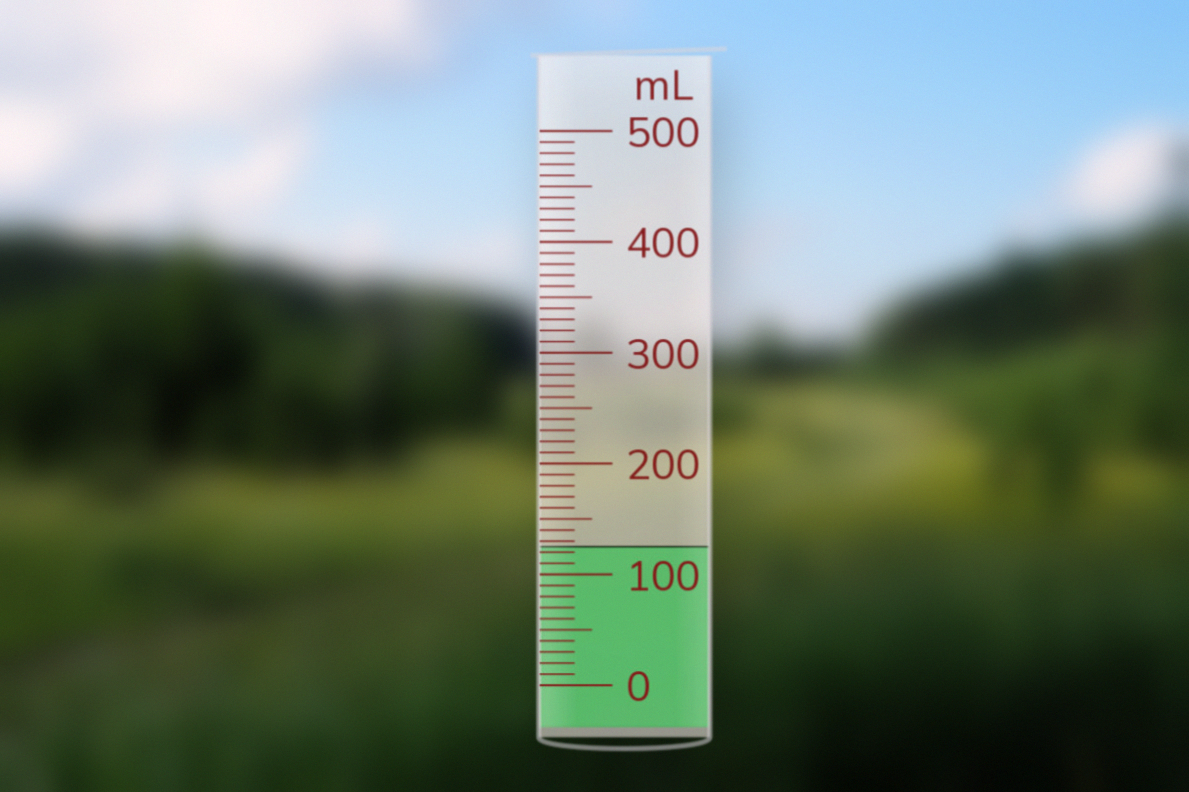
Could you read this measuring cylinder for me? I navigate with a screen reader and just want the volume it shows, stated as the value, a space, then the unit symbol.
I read 125 mL
